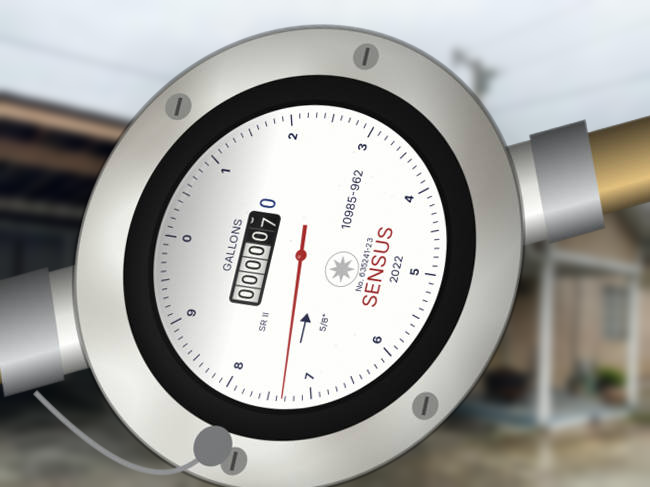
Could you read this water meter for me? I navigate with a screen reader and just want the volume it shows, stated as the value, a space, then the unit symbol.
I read 67.3 gal
